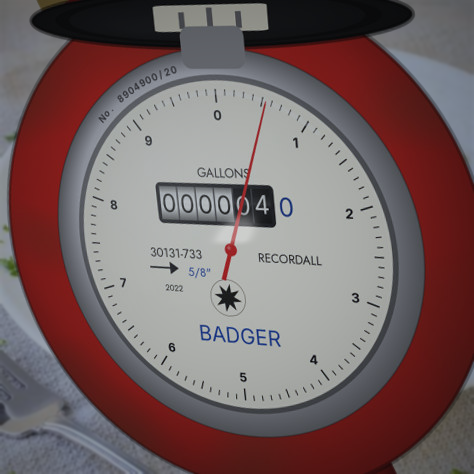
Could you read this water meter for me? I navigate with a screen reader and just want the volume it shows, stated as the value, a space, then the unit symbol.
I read 40.5 gal
